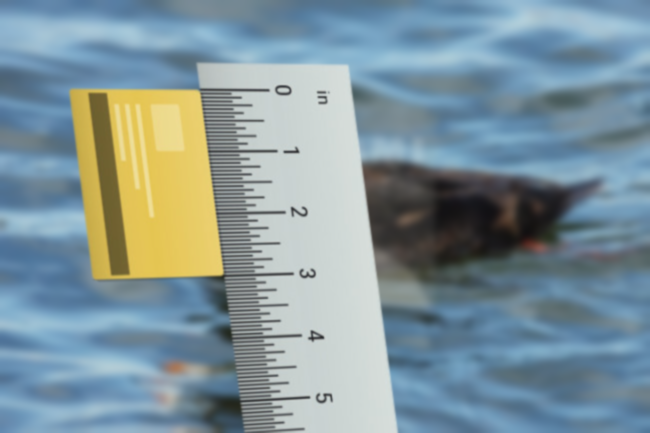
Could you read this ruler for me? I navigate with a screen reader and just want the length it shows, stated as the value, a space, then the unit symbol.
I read 3 in
